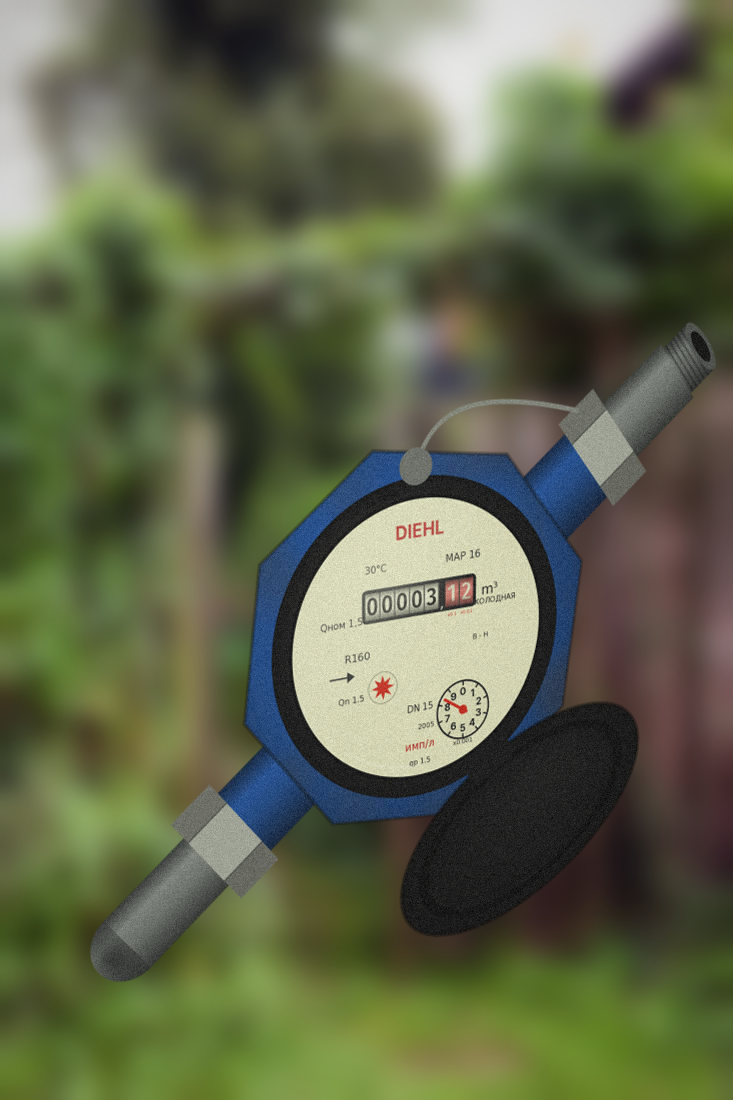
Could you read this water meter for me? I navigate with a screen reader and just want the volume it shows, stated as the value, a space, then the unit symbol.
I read 3.128 m³
